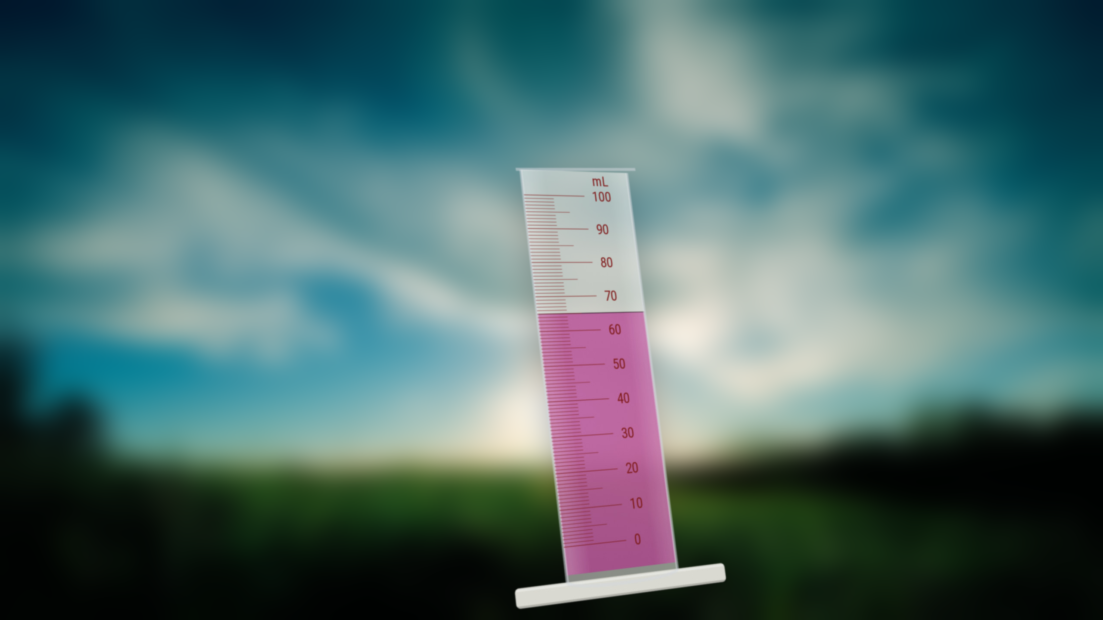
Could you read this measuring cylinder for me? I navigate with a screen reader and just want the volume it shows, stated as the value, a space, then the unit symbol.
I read 65 mL
